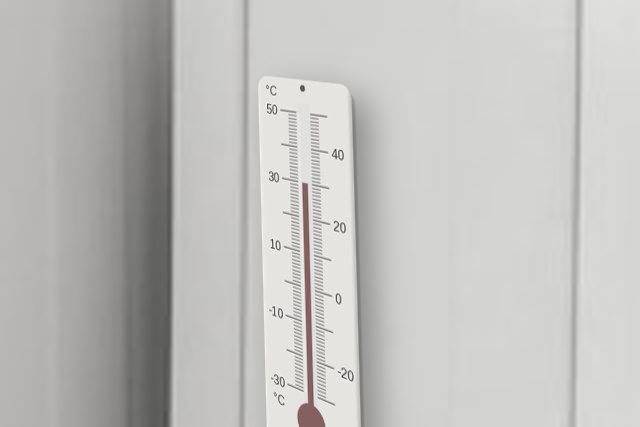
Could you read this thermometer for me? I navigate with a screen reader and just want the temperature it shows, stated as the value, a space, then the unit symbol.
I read 30 °C
